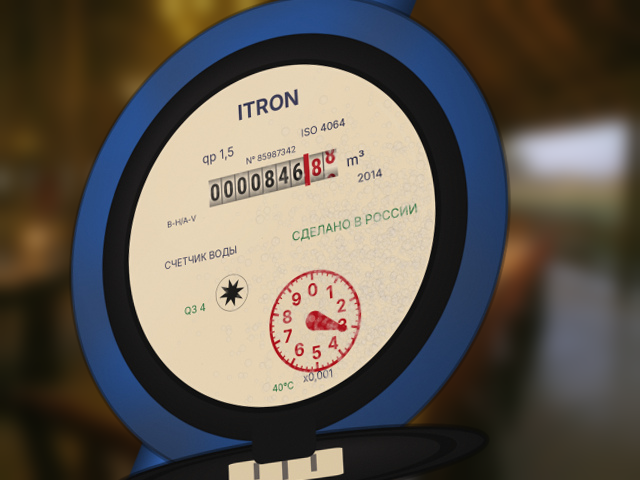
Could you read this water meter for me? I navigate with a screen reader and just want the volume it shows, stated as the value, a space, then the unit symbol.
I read 846.883 m³
